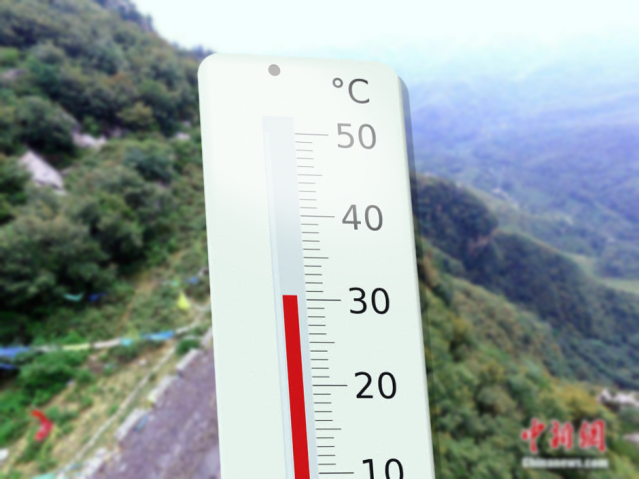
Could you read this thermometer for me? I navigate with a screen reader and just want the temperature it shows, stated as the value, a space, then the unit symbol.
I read 30.5 °C
